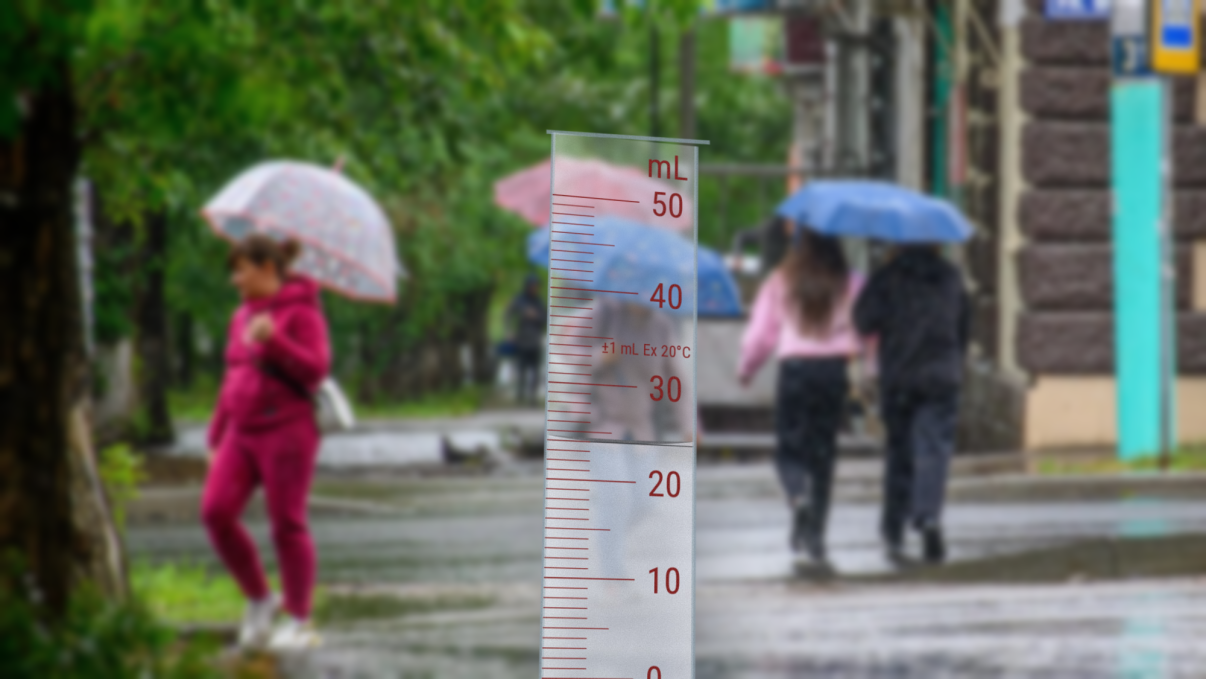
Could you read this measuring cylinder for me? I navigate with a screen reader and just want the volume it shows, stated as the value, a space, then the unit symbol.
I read 24 mL
